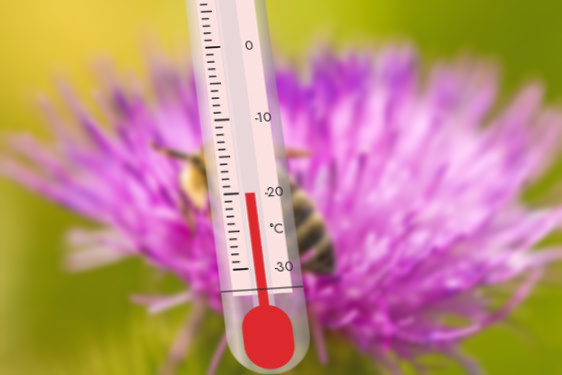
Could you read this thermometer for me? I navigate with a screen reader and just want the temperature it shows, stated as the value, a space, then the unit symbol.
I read -20 °C
